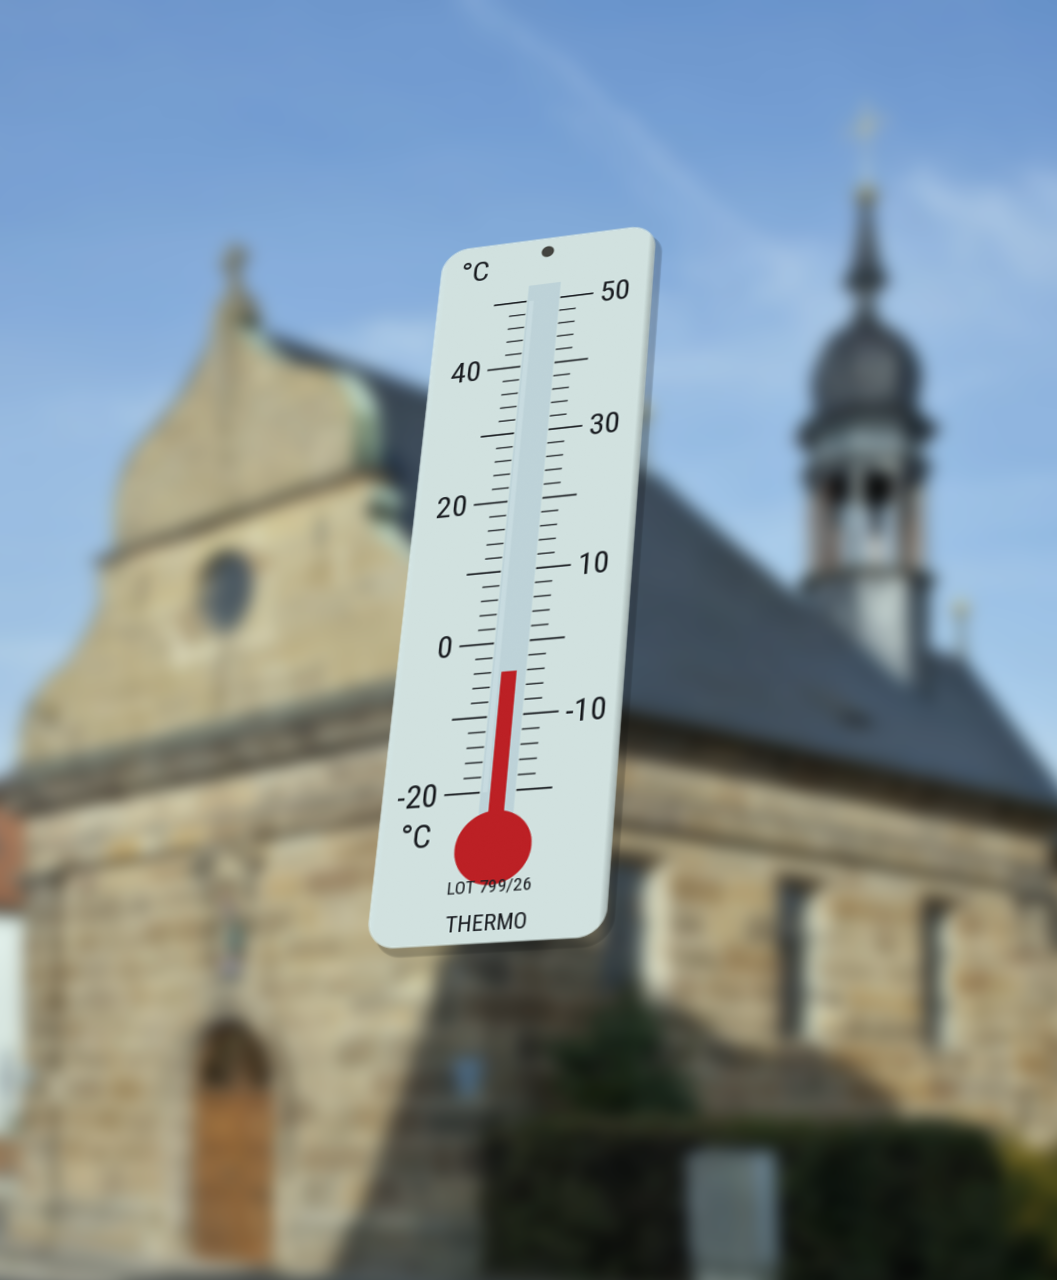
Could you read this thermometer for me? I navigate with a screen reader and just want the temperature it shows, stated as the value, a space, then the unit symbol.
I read -4 °C
